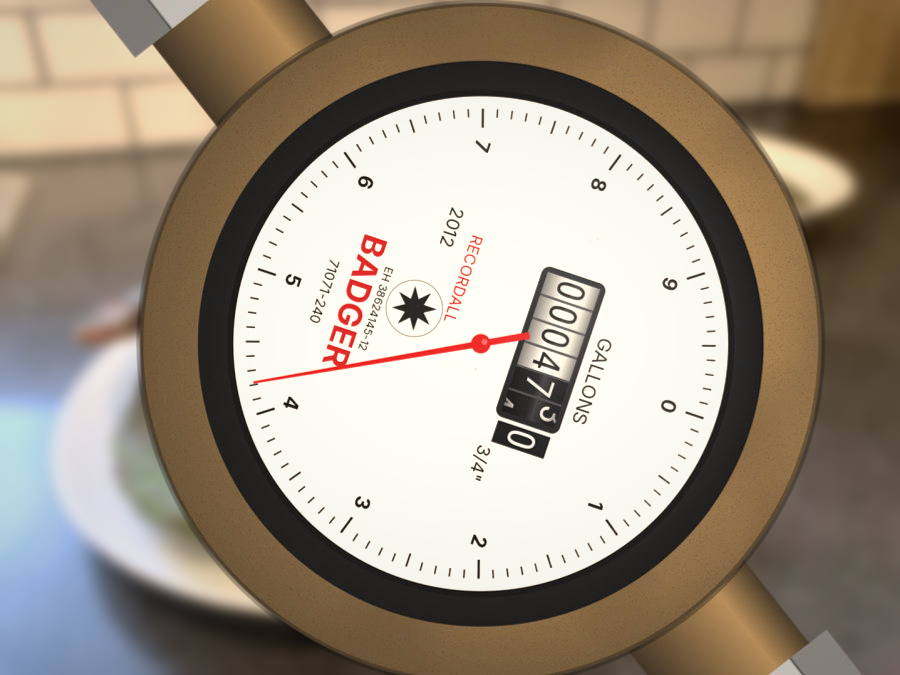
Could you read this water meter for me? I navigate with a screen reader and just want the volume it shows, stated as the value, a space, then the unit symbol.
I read 4734.2 gal
